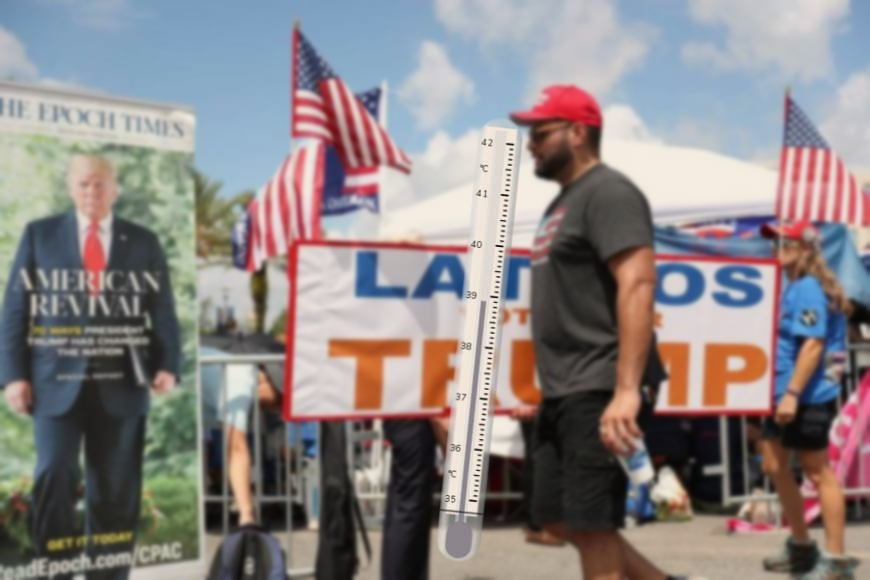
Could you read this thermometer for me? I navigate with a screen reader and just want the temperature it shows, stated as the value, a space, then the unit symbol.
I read 38.9 °C
